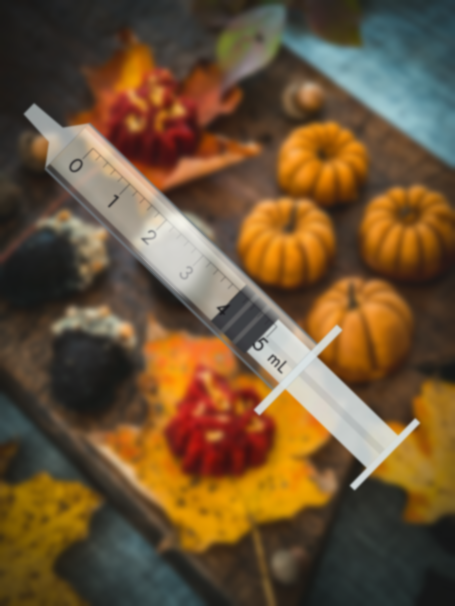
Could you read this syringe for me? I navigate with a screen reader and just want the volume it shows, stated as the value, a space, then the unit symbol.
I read 4 mL
